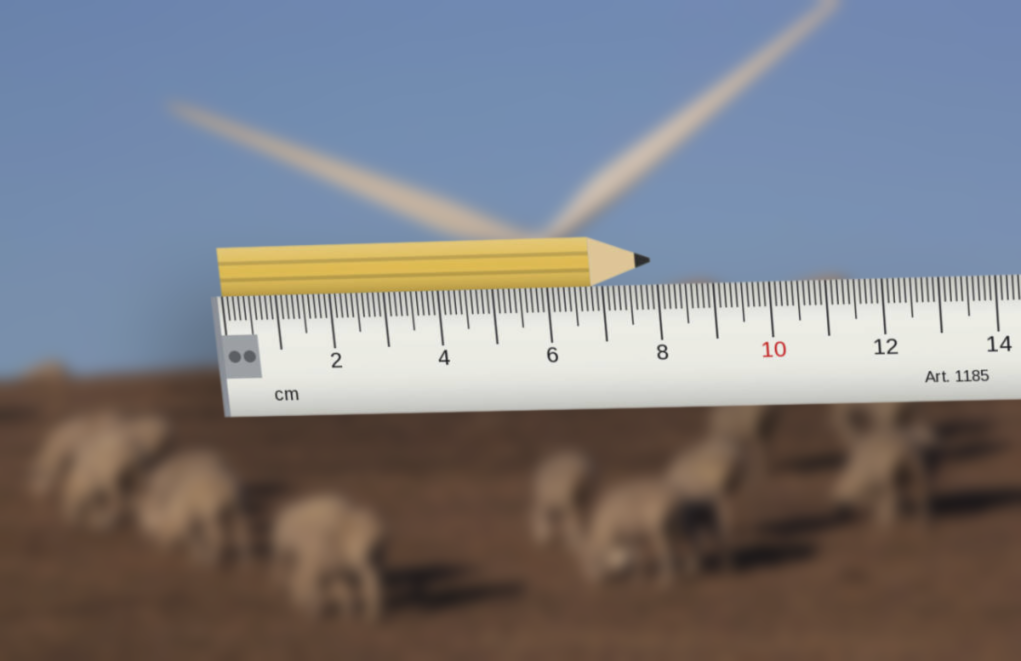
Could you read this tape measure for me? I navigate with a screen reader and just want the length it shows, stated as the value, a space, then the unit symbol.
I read 7.9 cm
